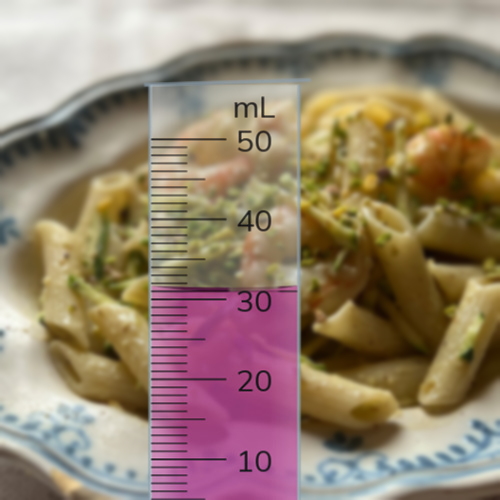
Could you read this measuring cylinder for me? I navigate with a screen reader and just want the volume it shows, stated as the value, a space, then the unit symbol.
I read 31 mL
